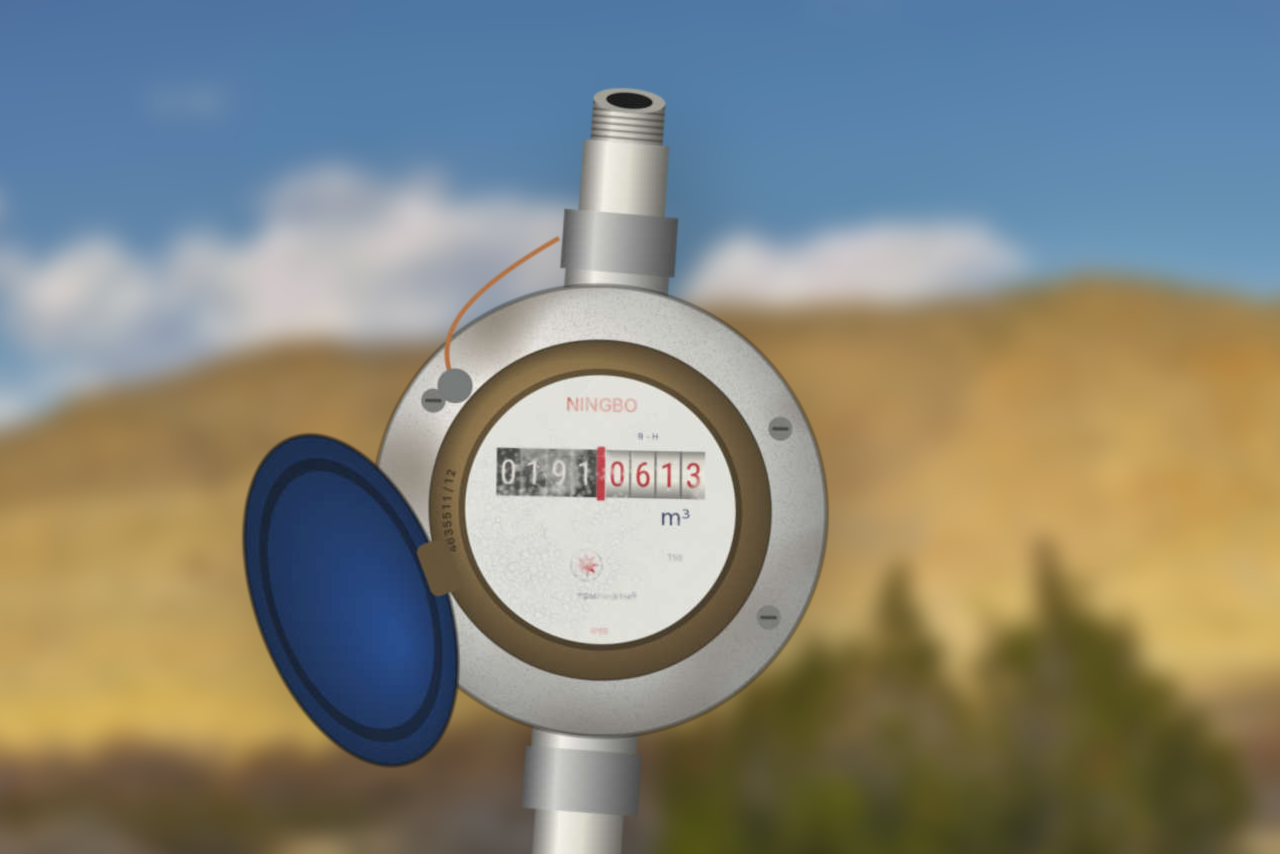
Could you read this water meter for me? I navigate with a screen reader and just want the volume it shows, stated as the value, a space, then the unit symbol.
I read 191.0613 m³
